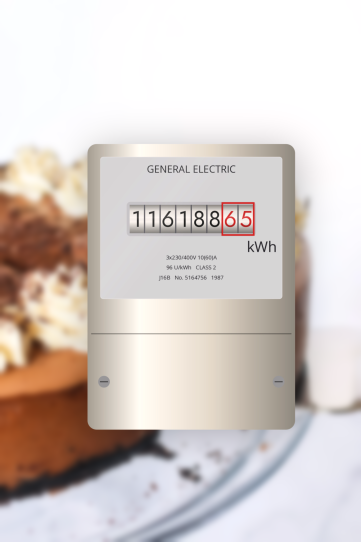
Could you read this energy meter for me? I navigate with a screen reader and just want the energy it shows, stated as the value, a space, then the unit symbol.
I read 116188.65 kWh
